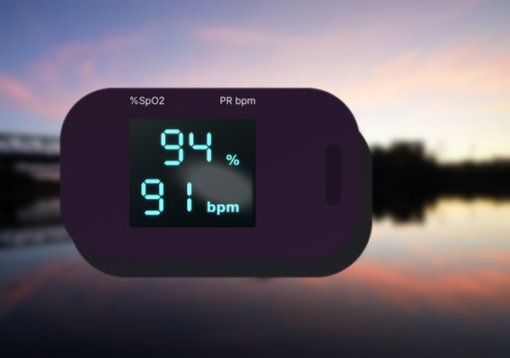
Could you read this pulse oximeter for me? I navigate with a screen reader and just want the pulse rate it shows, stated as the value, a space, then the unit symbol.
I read 91 bpm
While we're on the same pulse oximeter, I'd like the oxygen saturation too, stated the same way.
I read 94 %
